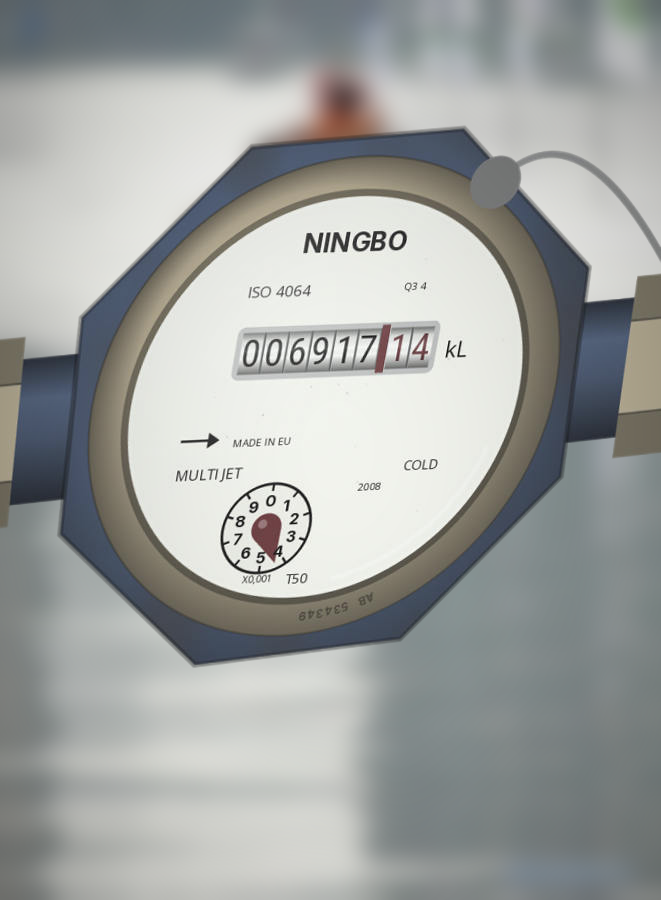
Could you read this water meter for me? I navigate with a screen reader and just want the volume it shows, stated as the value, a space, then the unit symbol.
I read 6917.144 kL
